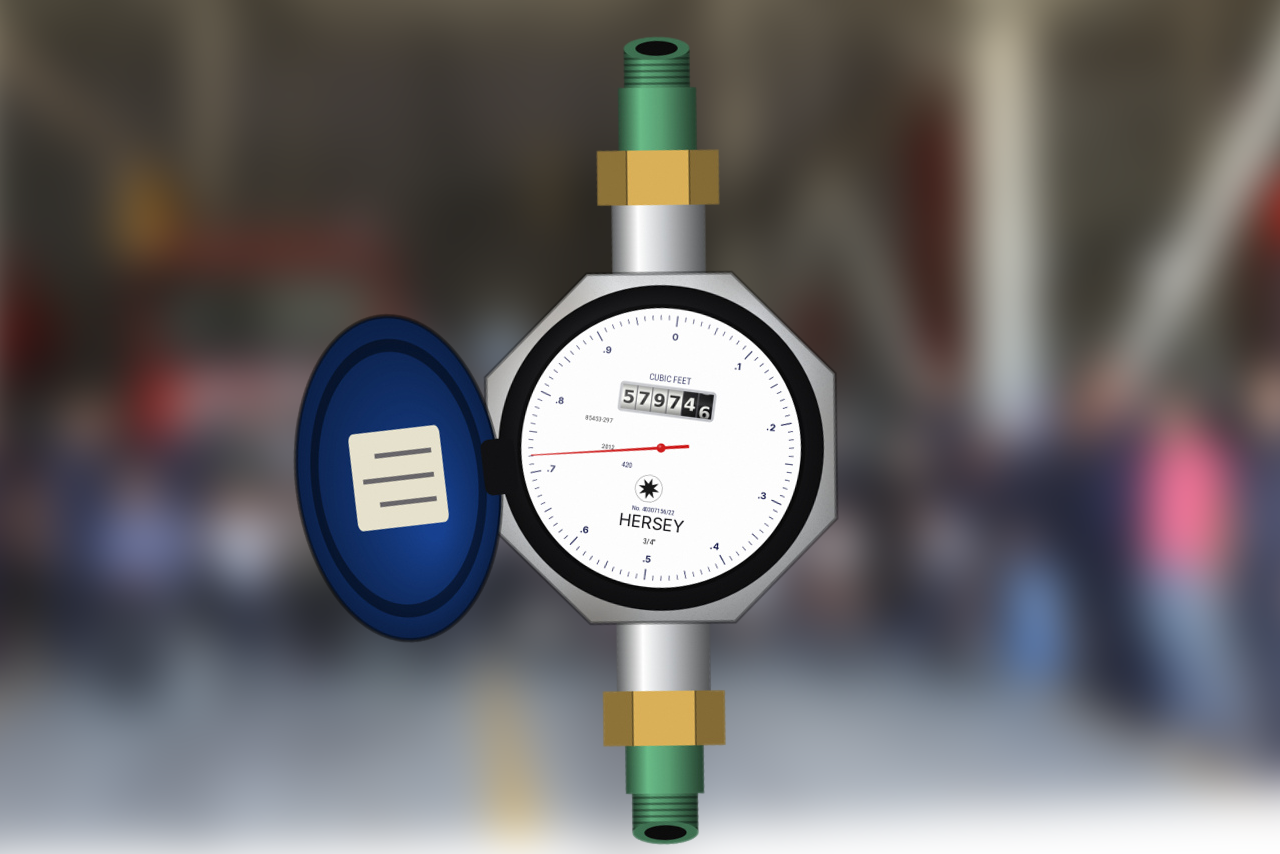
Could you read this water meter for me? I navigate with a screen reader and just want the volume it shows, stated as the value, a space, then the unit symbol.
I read 579745.72 ft³
